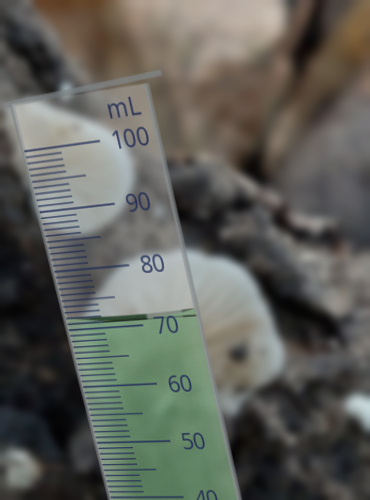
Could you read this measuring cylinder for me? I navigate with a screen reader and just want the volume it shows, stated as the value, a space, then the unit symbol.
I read 71 mL
